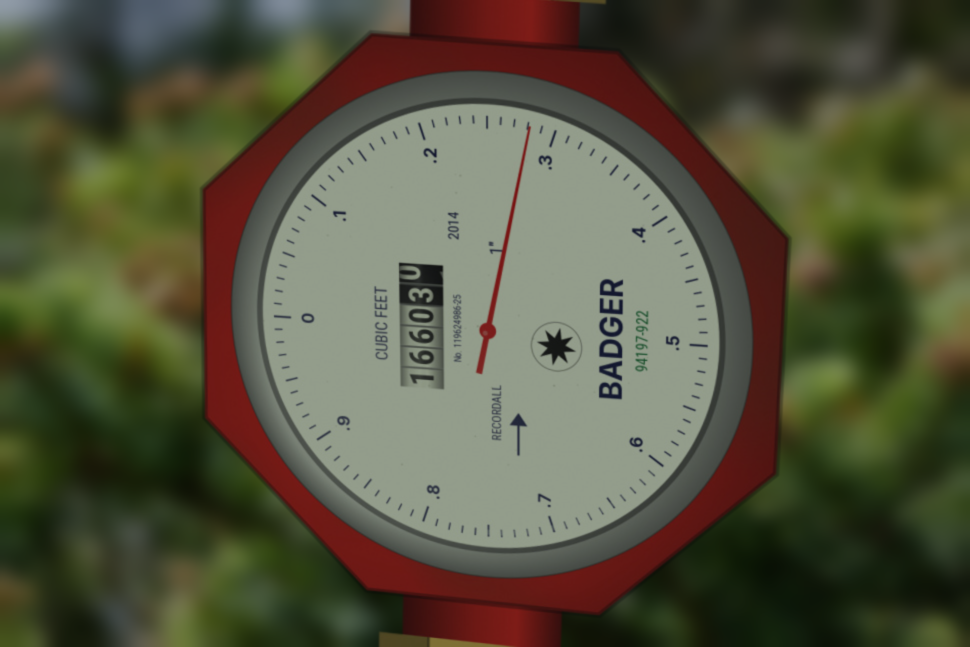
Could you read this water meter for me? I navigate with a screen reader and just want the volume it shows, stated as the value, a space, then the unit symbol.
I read 166030.28 ft³
